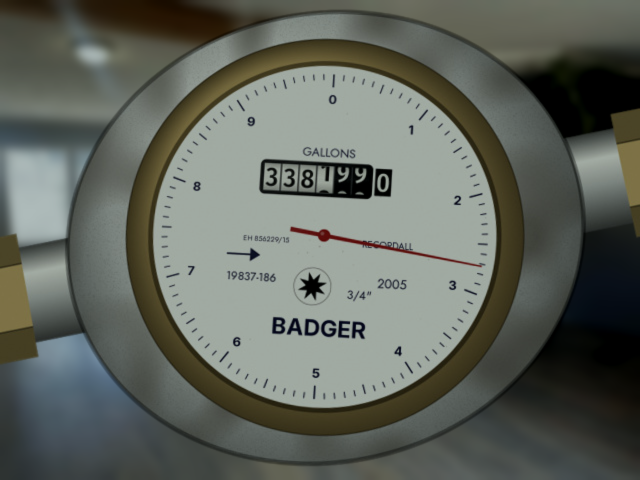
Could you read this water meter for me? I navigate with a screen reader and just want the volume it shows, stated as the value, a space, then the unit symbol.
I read 3381992.7 gal
